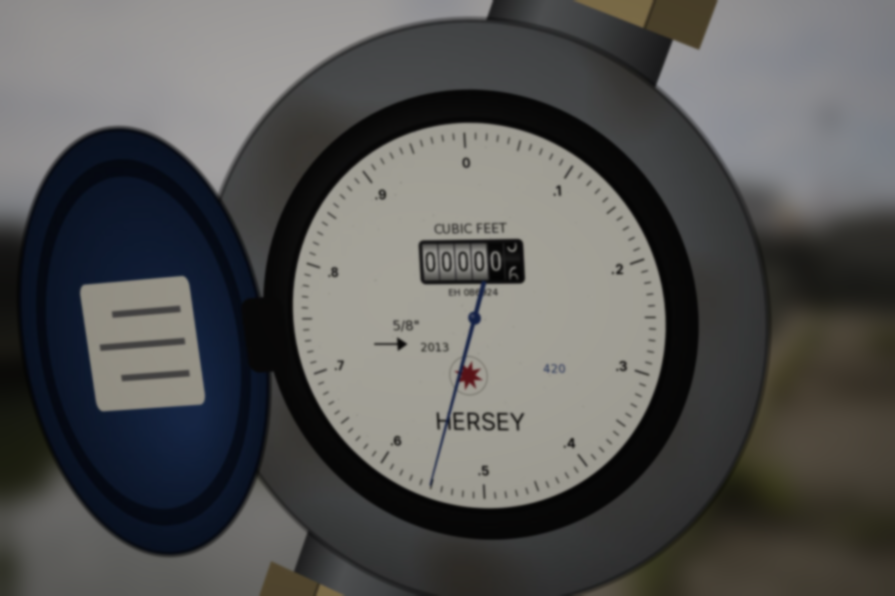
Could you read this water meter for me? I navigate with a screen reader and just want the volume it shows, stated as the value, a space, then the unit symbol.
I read 5.55 ft³
